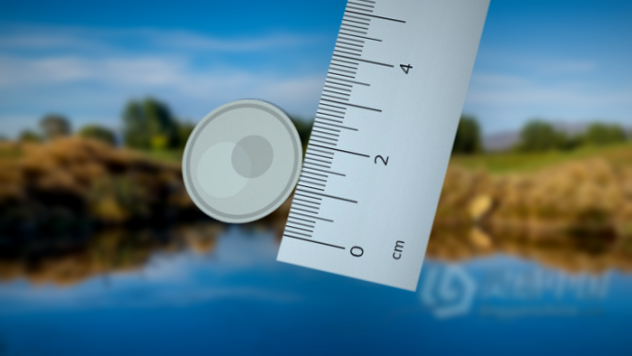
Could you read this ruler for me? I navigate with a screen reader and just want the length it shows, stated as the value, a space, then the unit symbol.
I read 2.7 cm
